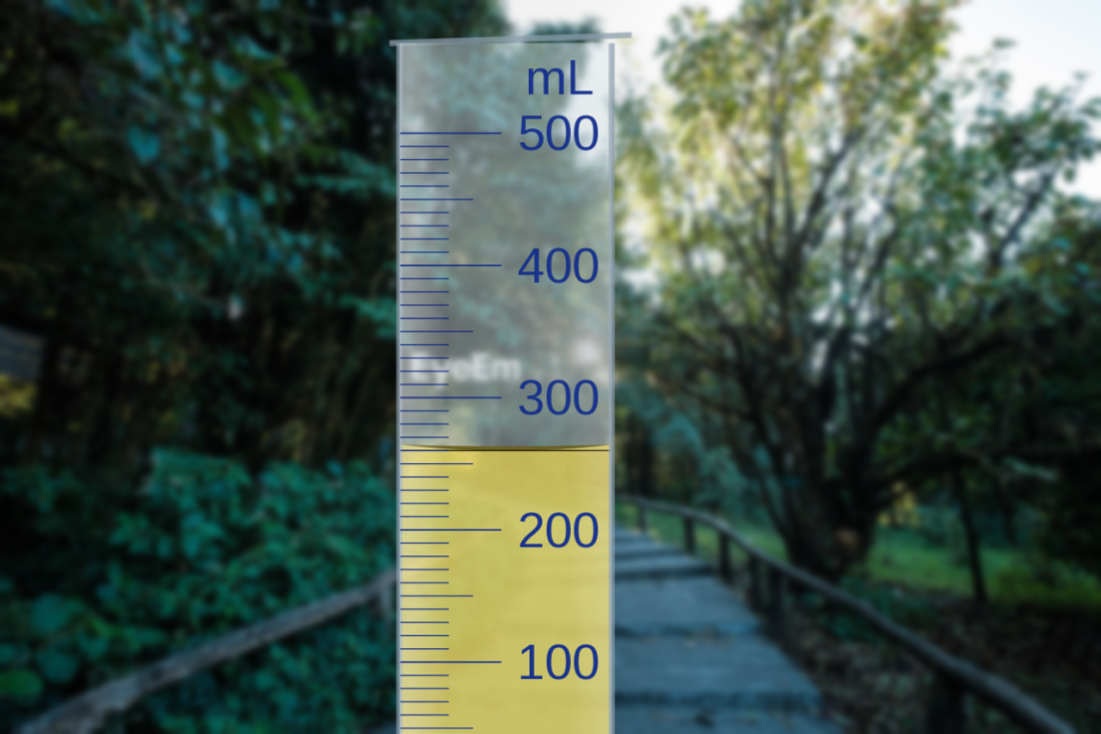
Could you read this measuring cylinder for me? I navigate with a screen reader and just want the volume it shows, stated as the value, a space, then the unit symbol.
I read 260 mL
